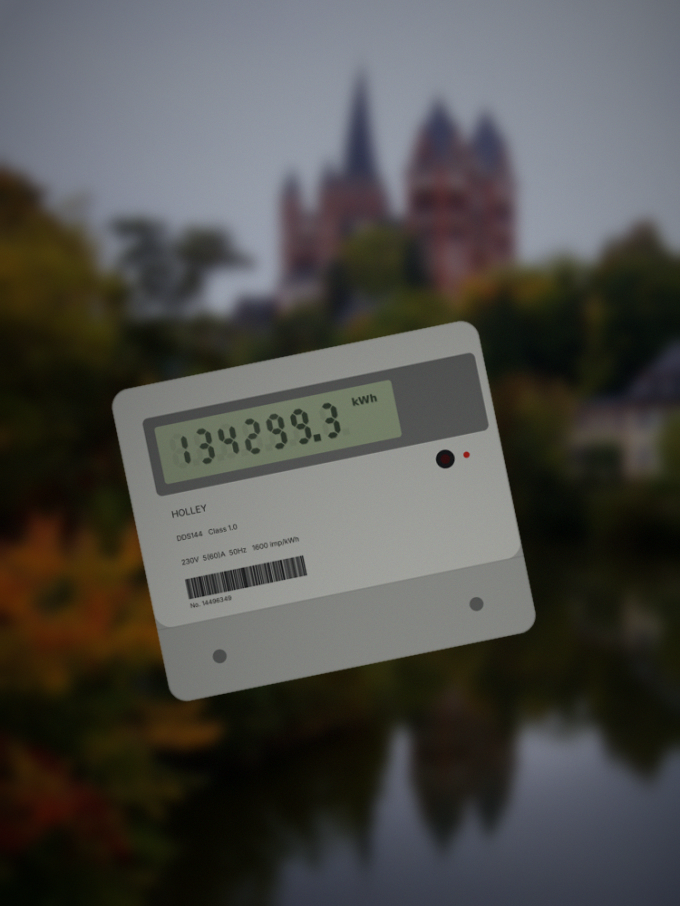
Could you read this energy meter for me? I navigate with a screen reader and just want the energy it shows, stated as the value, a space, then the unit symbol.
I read 134299.3 kWh
